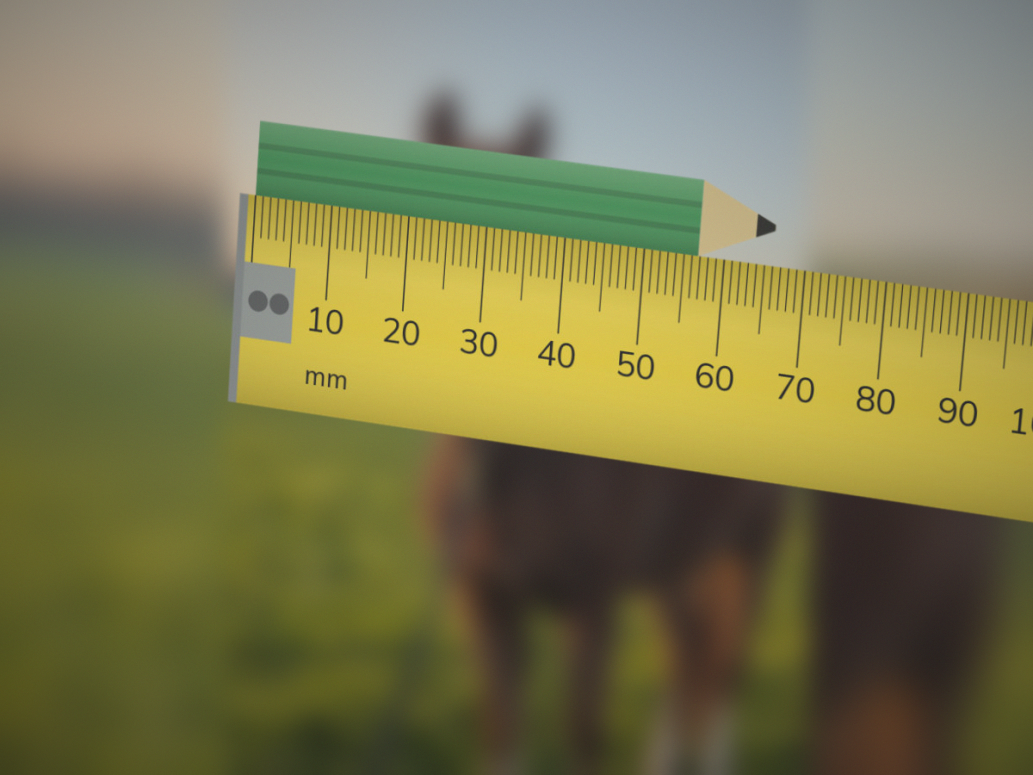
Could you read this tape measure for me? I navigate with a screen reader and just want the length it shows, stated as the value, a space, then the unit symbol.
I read 66 mm
